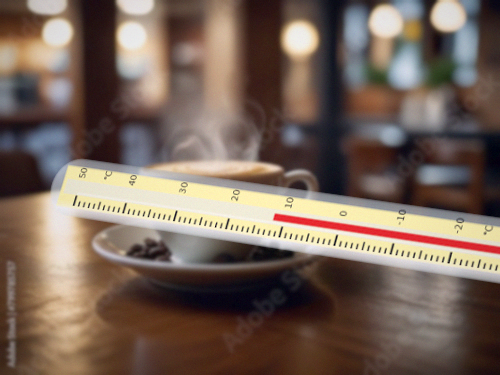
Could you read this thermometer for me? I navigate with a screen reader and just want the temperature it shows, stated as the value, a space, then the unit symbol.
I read 12 °C
